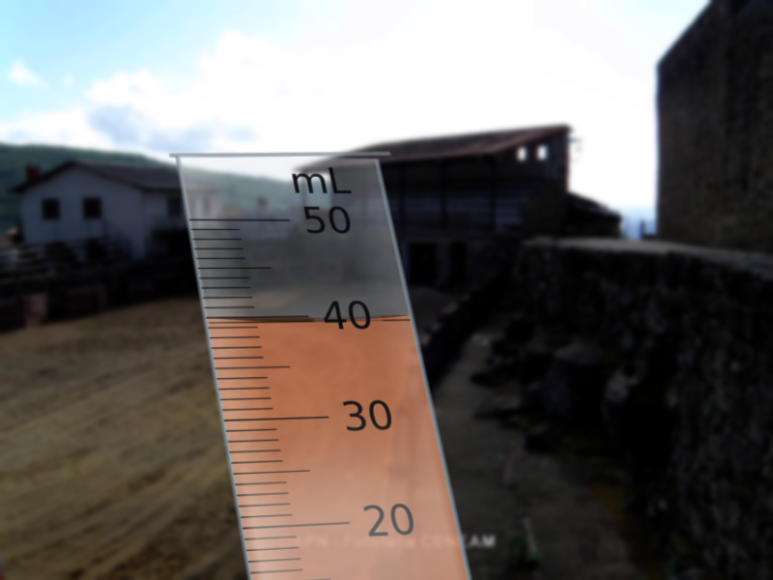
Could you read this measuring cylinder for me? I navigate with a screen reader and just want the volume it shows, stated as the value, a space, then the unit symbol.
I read 39.5 mL
